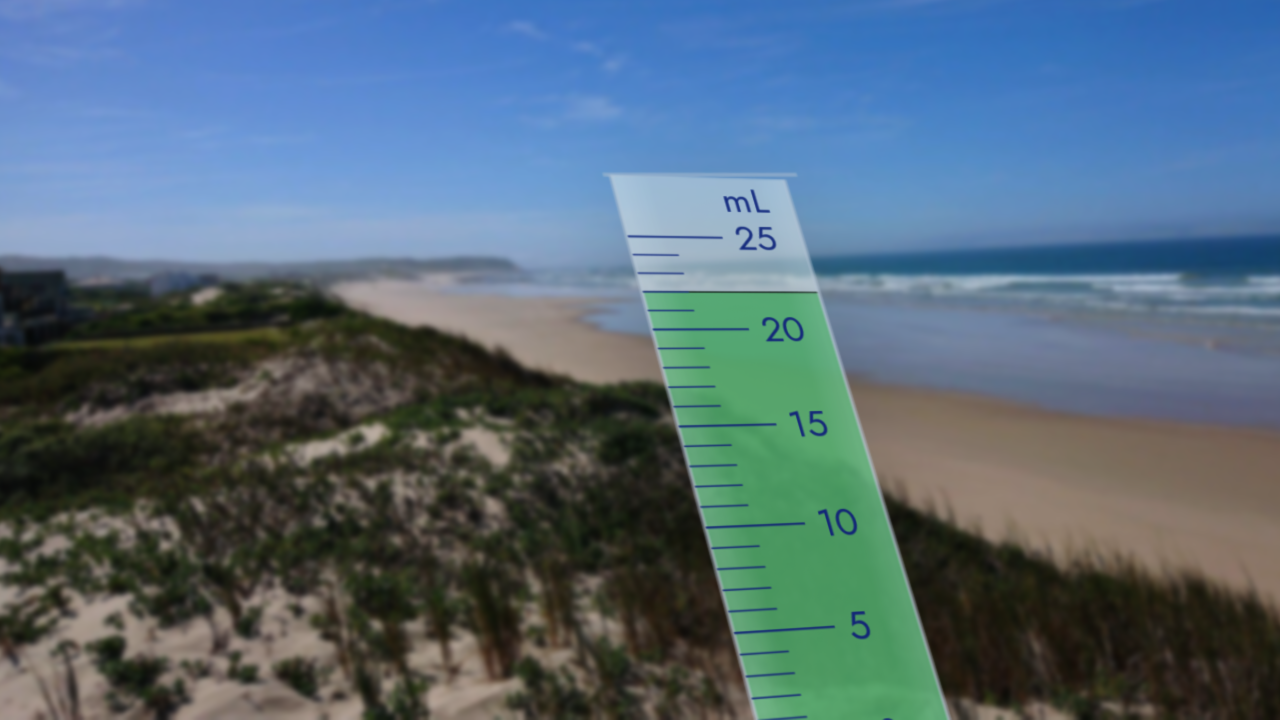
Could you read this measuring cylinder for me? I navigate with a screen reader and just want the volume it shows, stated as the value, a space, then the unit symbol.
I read 22 mL
